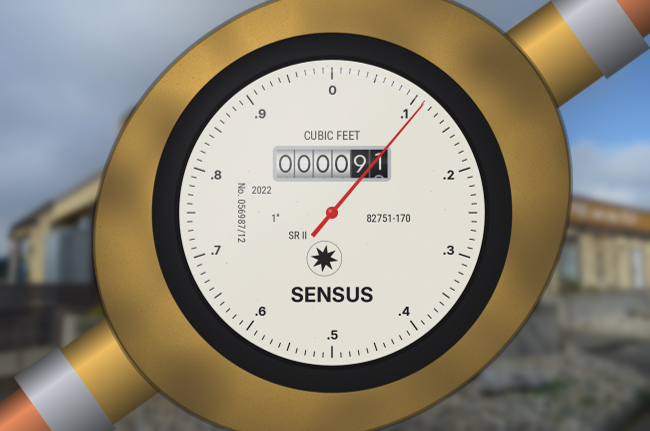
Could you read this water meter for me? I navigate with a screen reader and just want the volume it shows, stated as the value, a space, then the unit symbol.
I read 91.11 ft³
